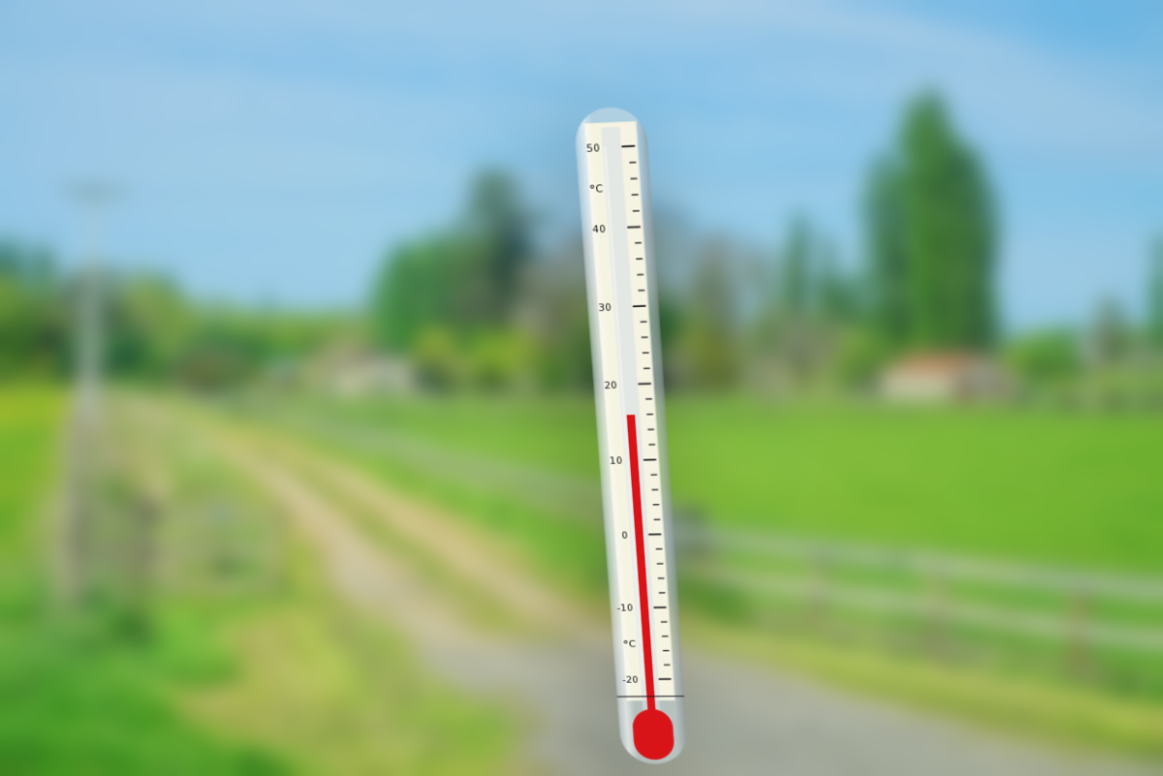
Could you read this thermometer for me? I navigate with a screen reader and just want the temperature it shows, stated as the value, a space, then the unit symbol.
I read 16 °C
